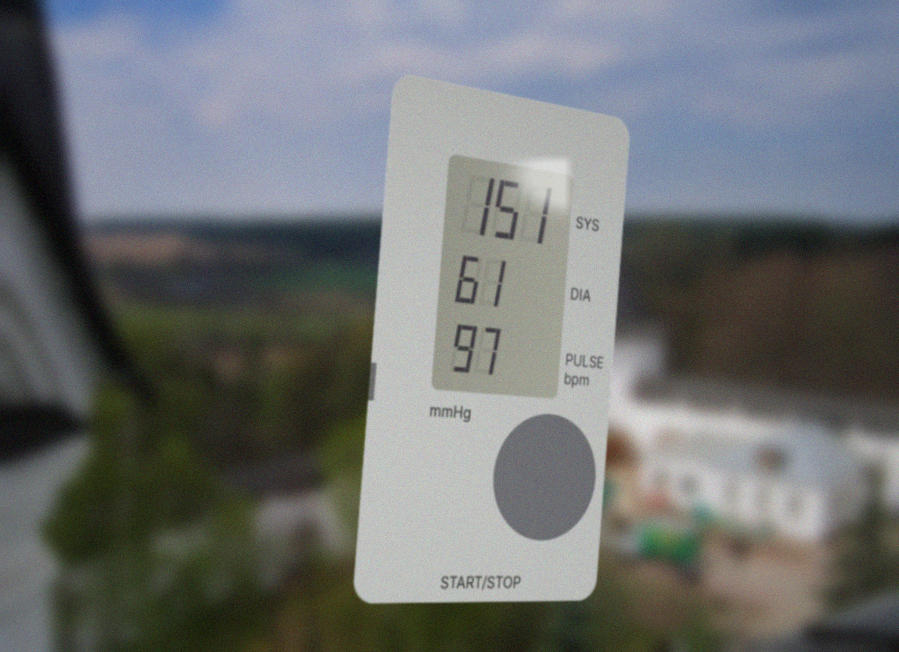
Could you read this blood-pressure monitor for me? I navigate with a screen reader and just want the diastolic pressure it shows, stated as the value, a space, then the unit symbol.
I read 61 mmHg
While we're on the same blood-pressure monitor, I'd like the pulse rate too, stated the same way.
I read 97 bpm
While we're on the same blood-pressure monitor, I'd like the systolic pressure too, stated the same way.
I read 151 mmHg
